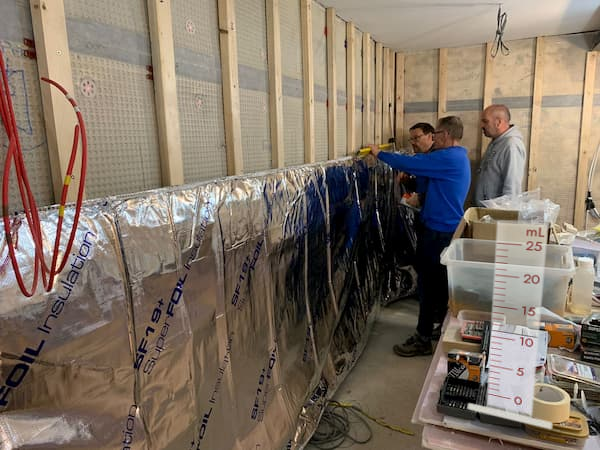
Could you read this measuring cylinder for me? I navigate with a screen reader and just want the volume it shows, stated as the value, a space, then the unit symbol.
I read 11 mL
